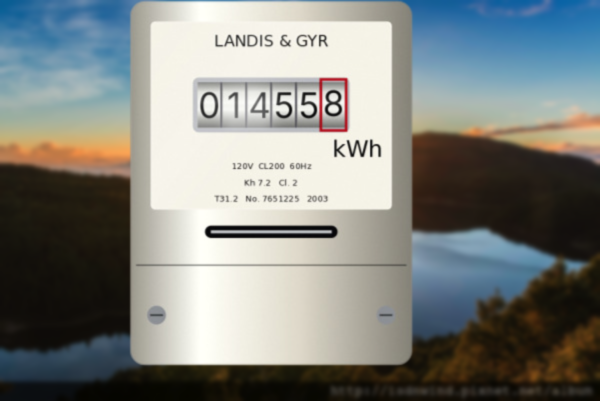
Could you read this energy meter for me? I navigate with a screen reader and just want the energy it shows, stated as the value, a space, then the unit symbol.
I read 1455.8 kWh
